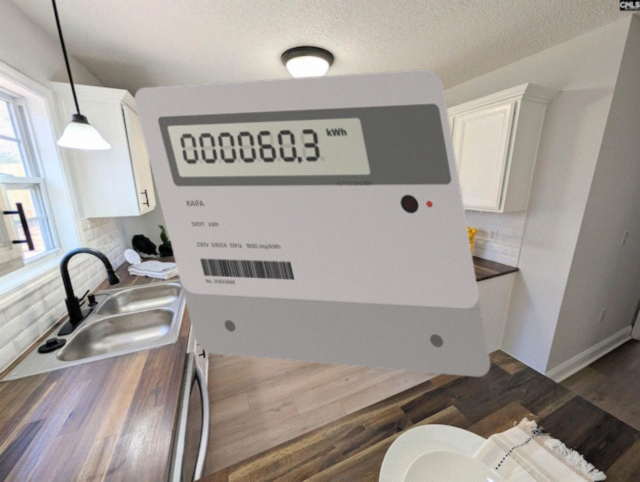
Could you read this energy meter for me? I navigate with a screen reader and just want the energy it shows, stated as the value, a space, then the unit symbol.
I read 60.3 kWh
